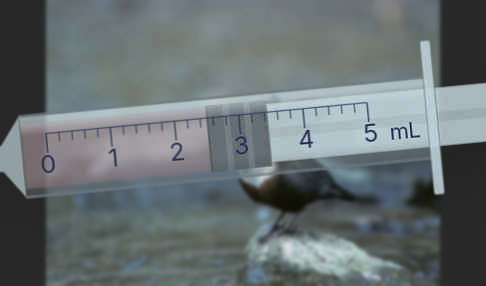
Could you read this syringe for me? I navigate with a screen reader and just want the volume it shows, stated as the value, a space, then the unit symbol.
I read 2.5 mL
